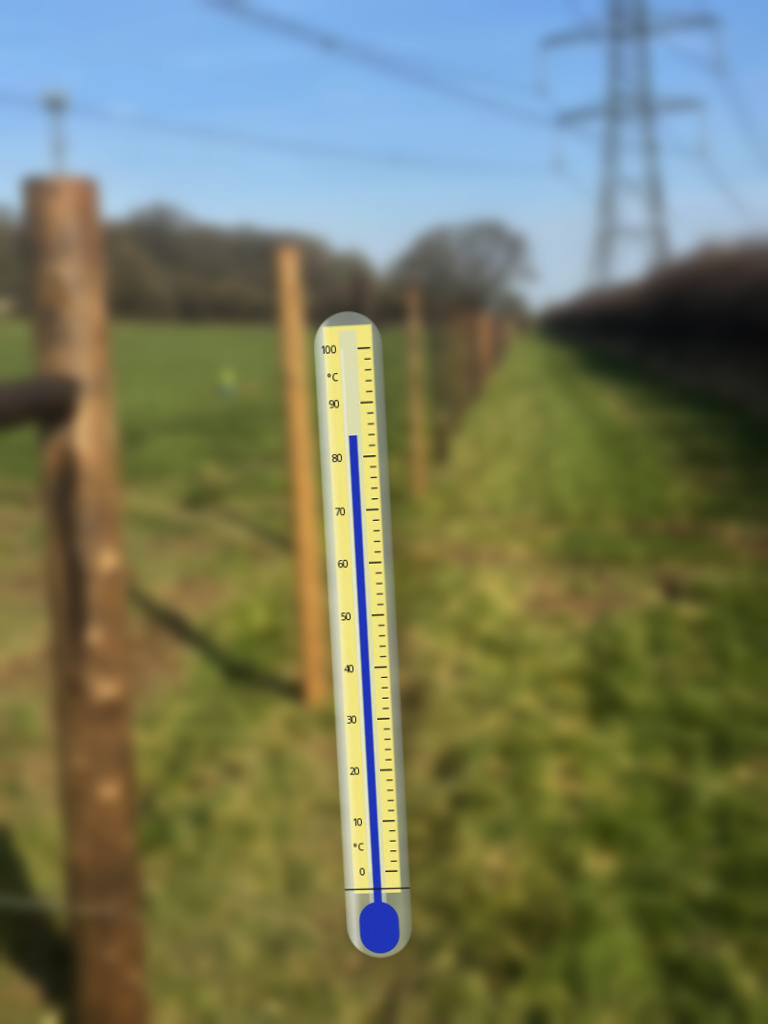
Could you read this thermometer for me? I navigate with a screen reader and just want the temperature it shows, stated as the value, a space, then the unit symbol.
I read 84 °C
